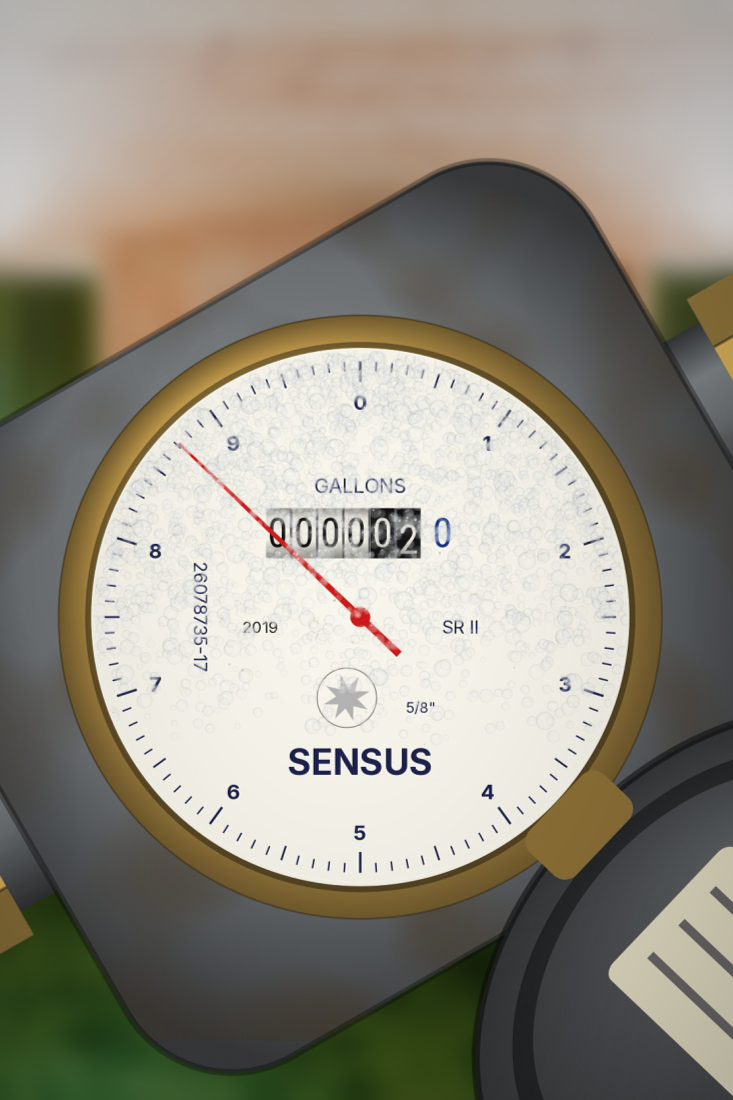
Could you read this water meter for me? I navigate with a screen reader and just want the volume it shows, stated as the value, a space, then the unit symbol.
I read 18.7 gal
